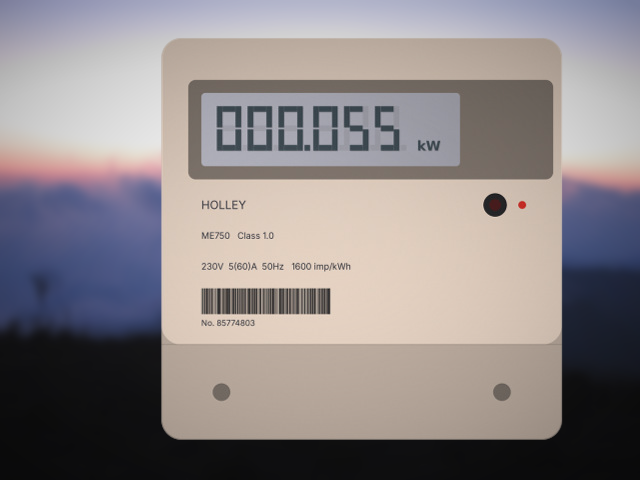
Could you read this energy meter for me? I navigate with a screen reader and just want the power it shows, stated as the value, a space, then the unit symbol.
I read 0.055 kW
